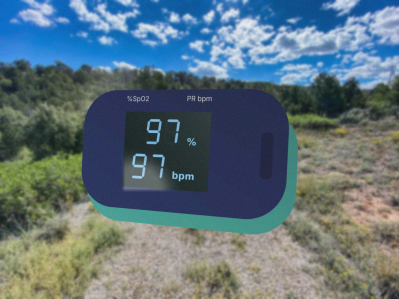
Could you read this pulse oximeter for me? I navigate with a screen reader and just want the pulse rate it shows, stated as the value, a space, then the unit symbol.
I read 97 bpm
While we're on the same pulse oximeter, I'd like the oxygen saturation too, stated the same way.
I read 97 %
